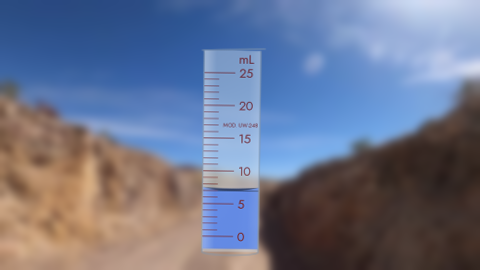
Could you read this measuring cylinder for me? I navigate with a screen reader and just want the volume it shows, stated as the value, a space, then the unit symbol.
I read 7 mL
